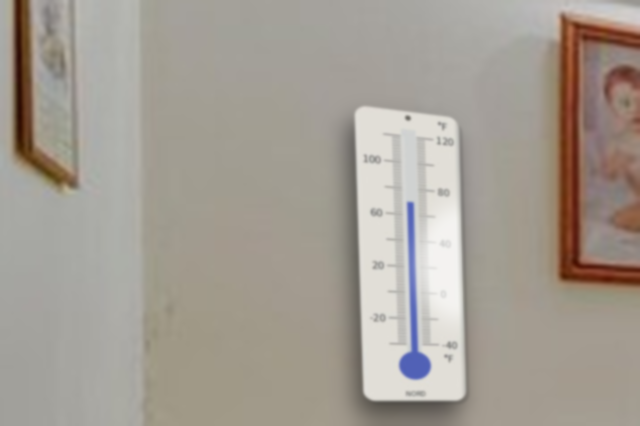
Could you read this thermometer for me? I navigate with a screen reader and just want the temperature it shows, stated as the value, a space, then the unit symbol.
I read 70 °F
